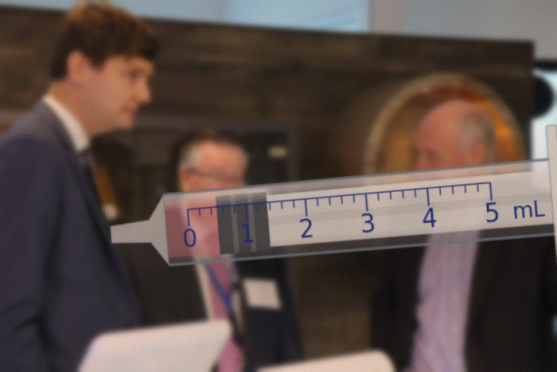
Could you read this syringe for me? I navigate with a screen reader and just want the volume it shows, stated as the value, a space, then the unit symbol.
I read 0.5 mL
